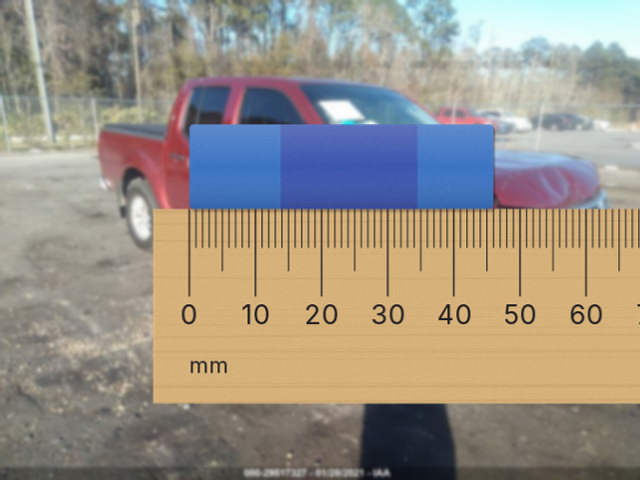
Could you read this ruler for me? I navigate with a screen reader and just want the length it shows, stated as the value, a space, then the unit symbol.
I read 46 mm
